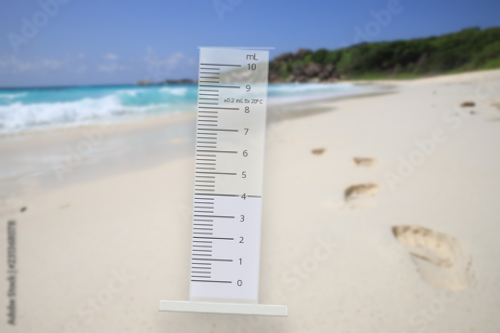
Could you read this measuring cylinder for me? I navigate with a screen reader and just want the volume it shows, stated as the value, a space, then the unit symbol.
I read 4 mL
